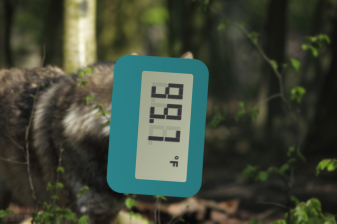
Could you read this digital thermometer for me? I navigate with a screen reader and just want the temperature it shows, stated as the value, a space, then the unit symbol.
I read 99.7 °F
